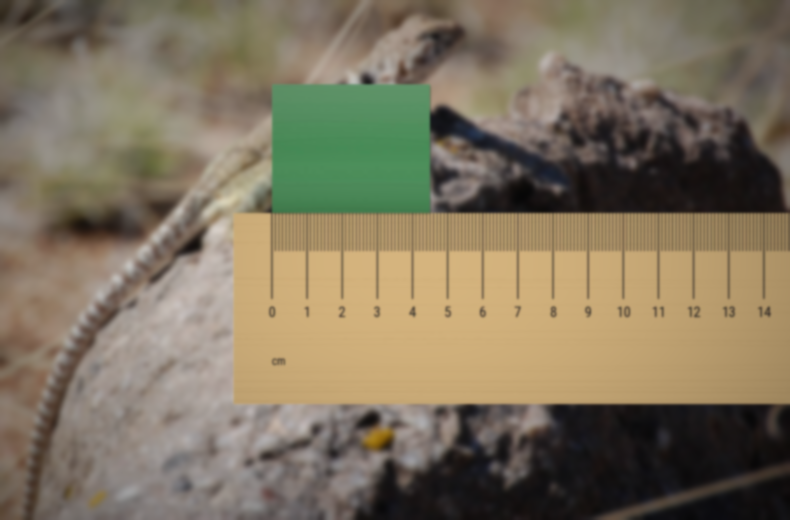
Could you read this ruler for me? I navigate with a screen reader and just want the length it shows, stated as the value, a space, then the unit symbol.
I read 4.5 cm
